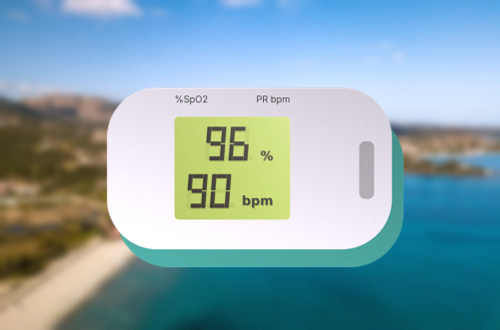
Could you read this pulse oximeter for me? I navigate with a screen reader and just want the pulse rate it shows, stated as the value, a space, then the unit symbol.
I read 90 bpm
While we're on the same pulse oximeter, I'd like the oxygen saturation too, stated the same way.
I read 96 %
